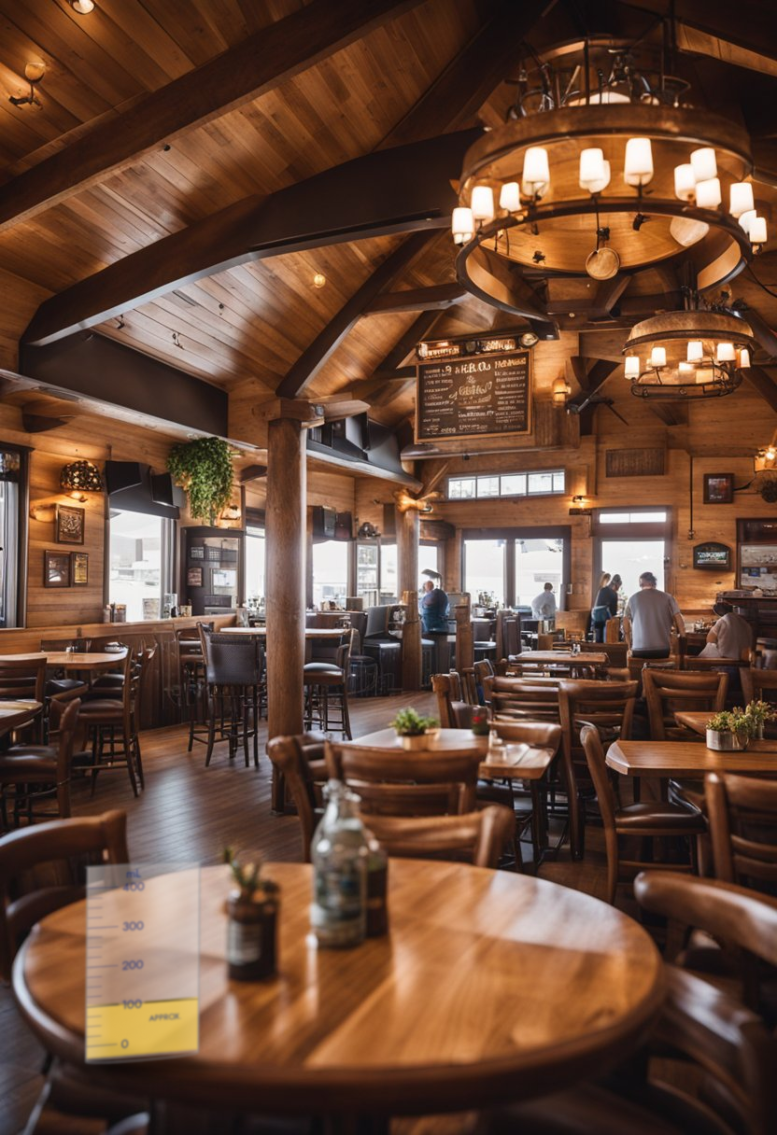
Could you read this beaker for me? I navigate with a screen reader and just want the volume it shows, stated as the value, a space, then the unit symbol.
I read 100 mL
